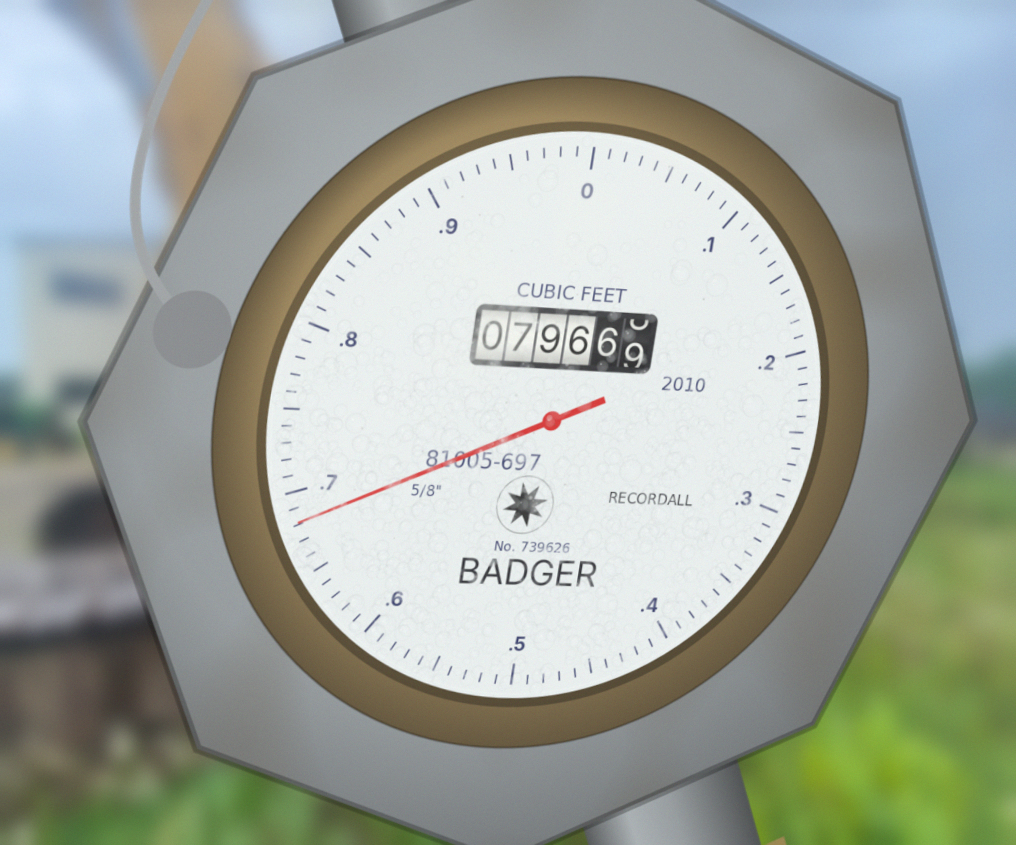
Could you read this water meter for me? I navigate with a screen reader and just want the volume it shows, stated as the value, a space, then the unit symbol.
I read 79668.68 ft³
